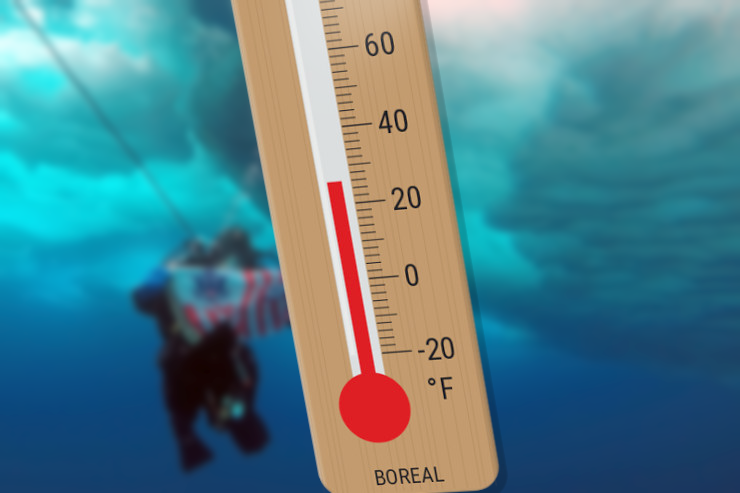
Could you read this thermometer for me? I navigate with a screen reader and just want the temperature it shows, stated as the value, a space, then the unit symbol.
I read 26 °F
